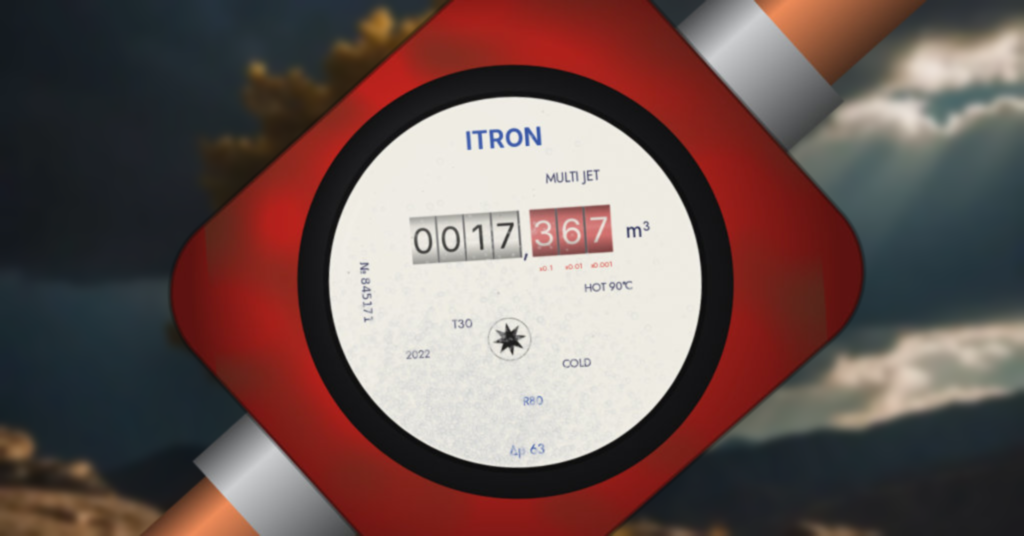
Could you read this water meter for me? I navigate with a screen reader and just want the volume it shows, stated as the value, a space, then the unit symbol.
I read 17.367 m³
